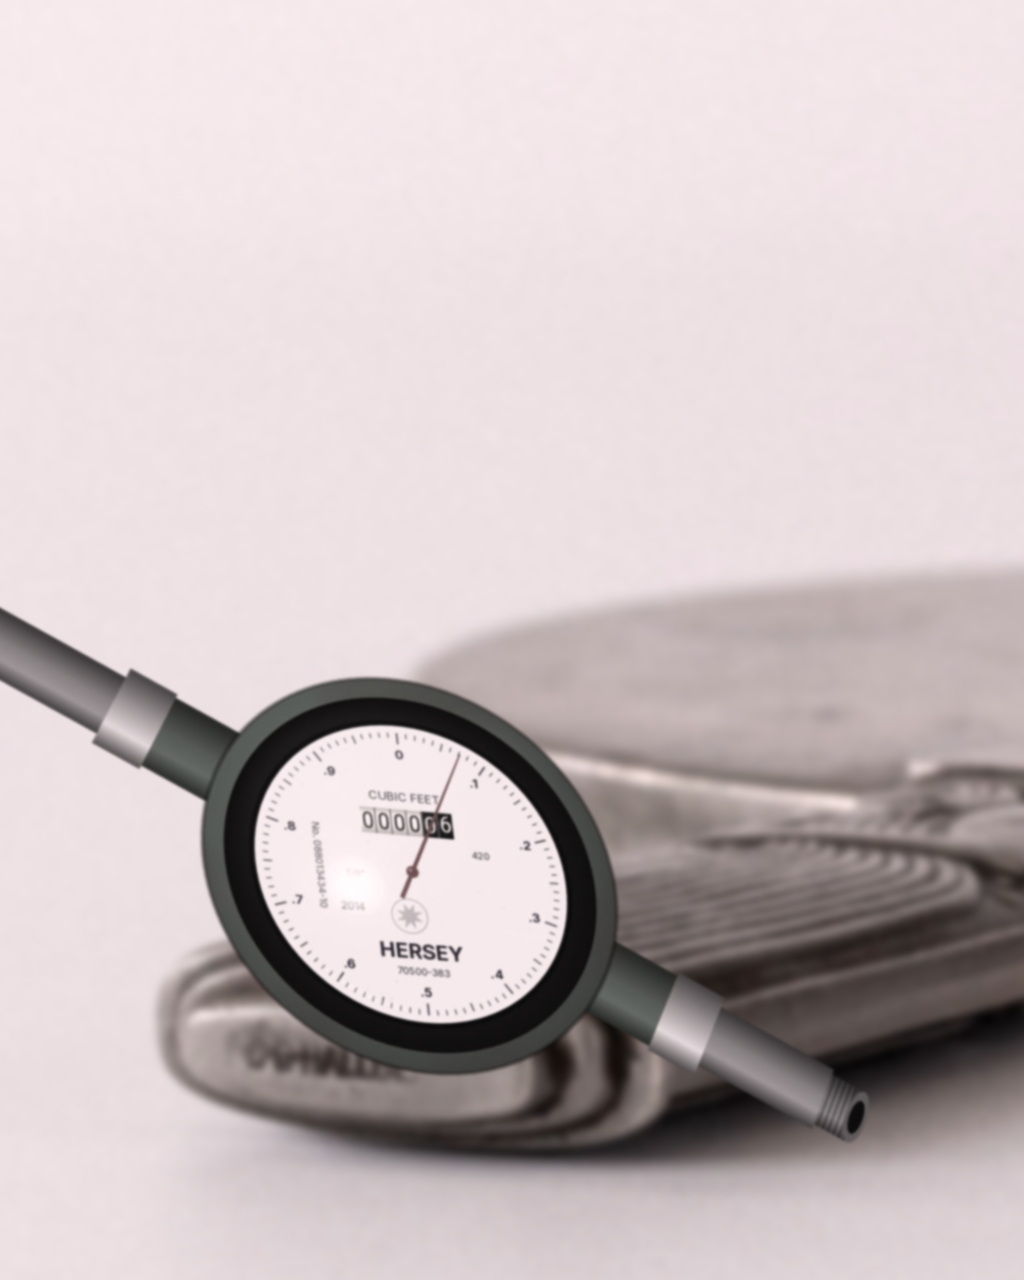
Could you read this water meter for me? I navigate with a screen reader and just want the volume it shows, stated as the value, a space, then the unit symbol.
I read 6.07 ft³
